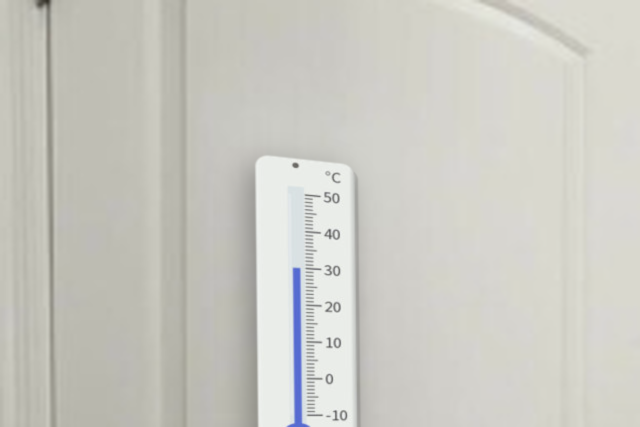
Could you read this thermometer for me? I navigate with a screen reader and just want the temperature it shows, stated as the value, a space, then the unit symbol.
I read 30 °C
